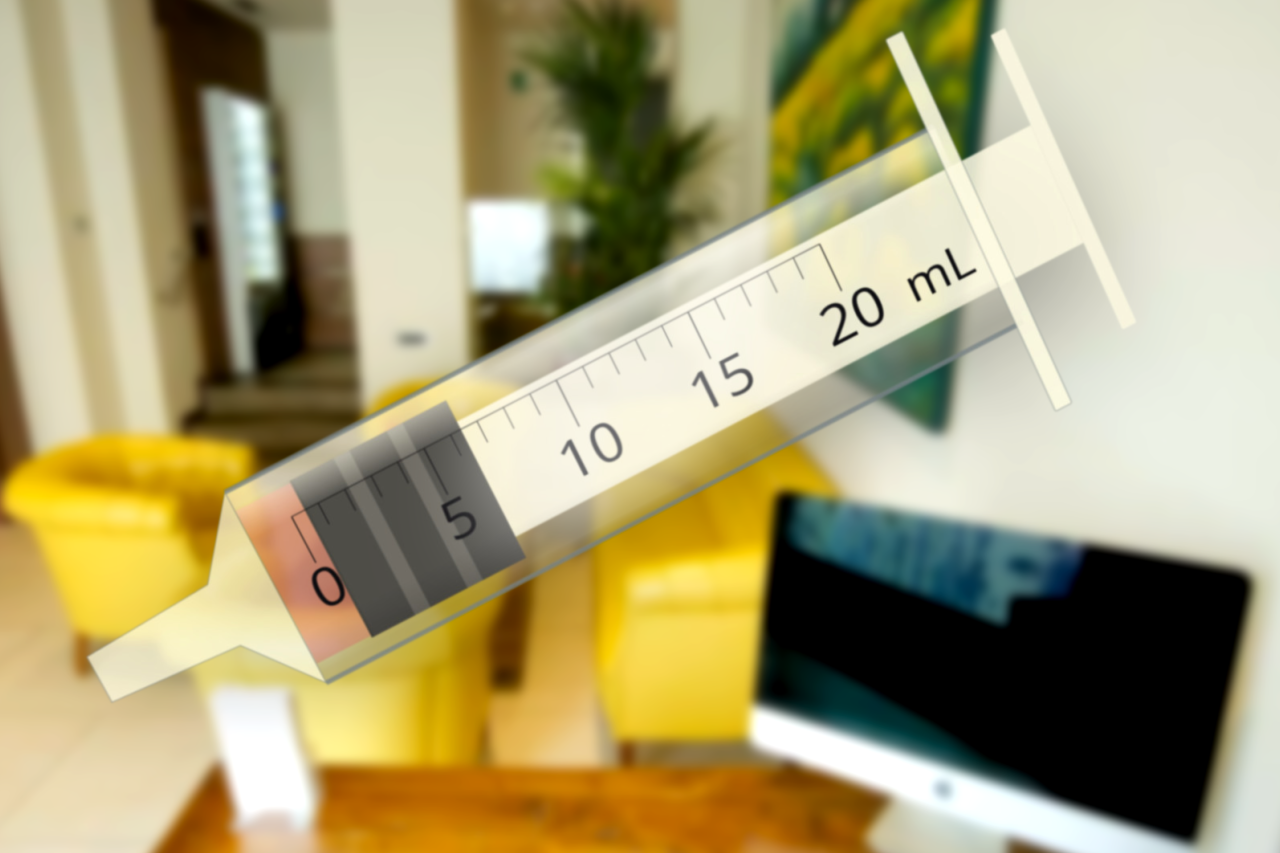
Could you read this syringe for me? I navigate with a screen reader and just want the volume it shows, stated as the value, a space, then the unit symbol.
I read 0.5 mL
